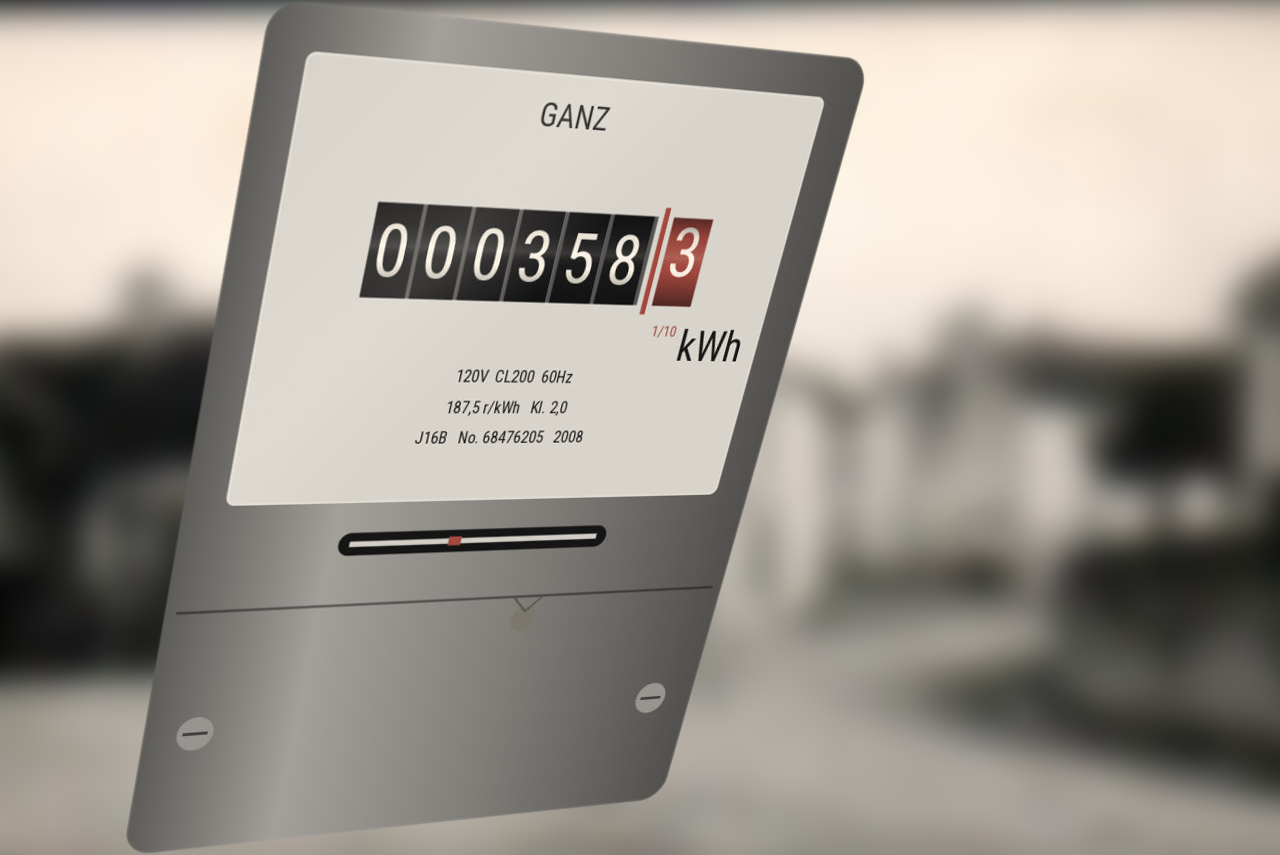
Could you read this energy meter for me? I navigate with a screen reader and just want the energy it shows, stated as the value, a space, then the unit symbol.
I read 358.3 kWh
